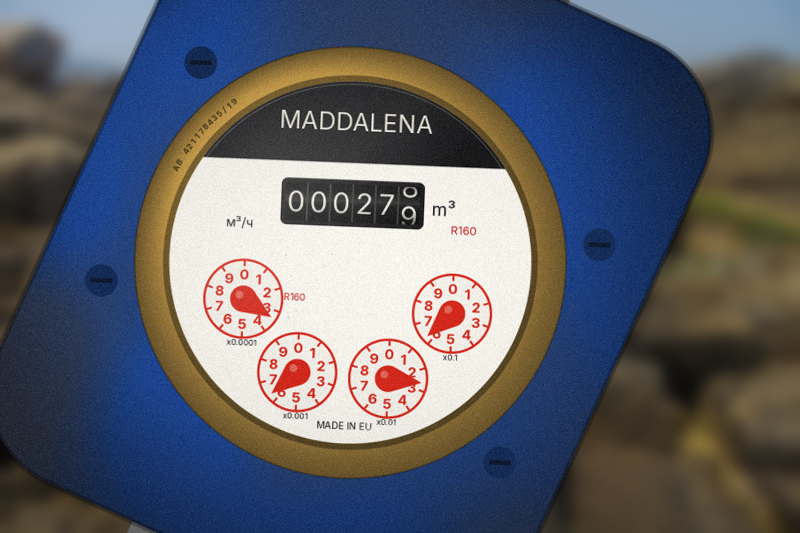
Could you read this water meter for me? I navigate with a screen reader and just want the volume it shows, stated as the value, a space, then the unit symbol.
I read 278.6263 m³
